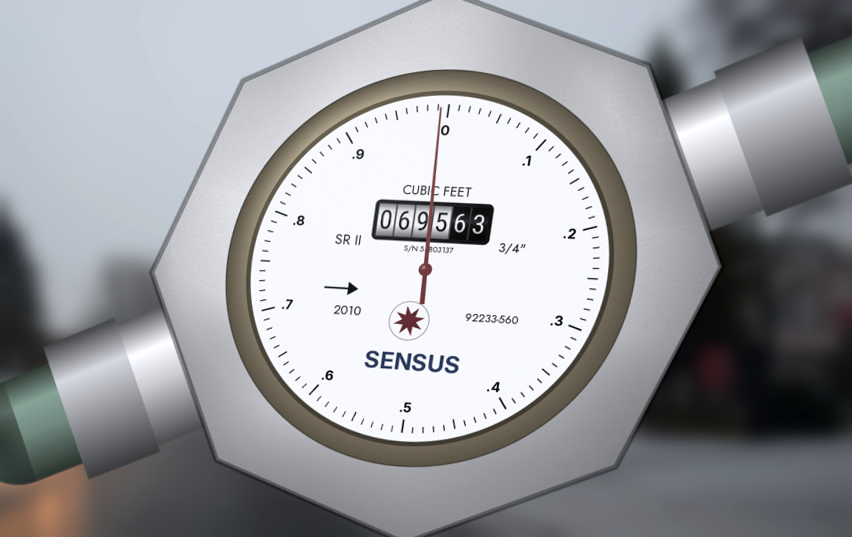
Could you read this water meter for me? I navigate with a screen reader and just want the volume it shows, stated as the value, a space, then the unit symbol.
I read 69562.99 ft³
